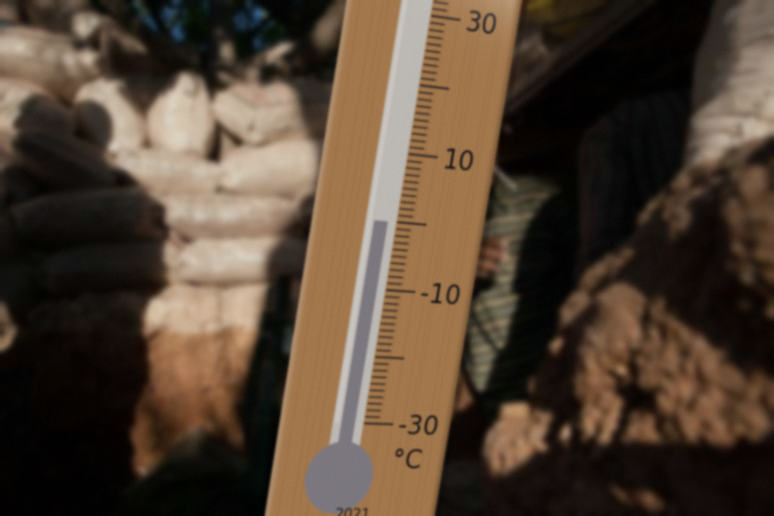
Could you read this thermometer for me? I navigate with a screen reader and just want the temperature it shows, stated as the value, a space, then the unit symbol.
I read 0 °C
